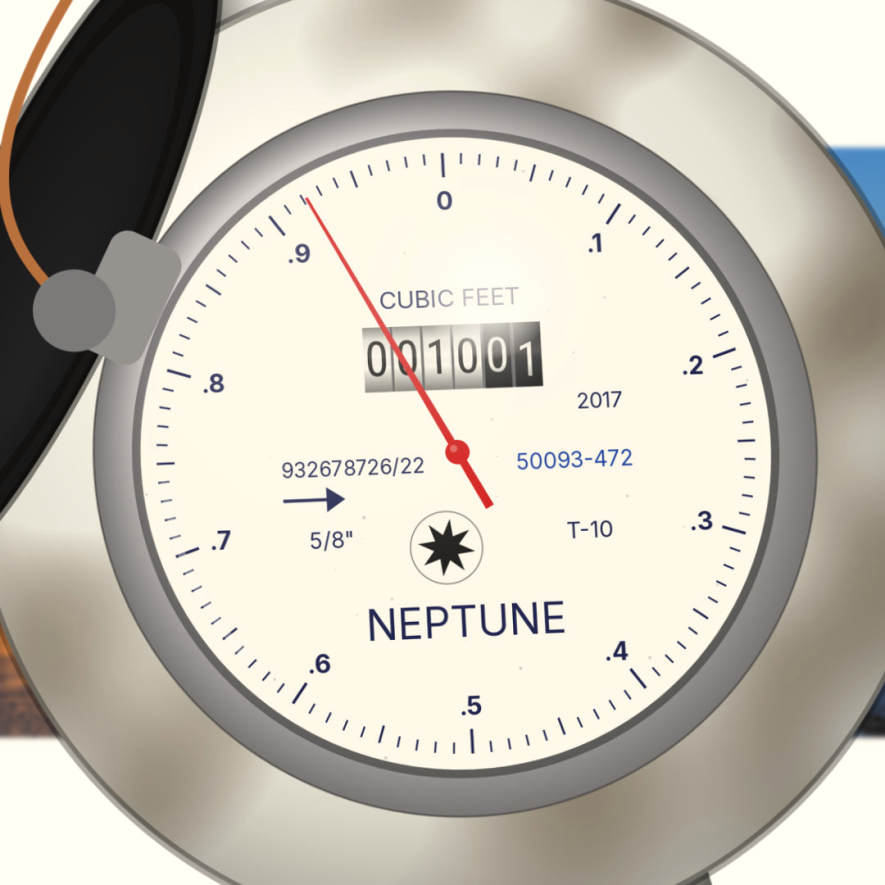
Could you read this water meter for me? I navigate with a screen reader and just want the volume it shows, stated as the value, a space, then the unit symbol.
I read 1000.92 ft³
